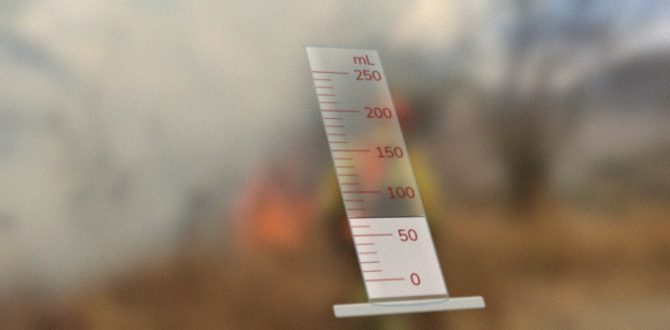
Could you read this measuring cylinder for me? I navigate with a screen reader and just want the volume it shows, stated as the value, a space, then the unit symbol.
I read 70 mL
